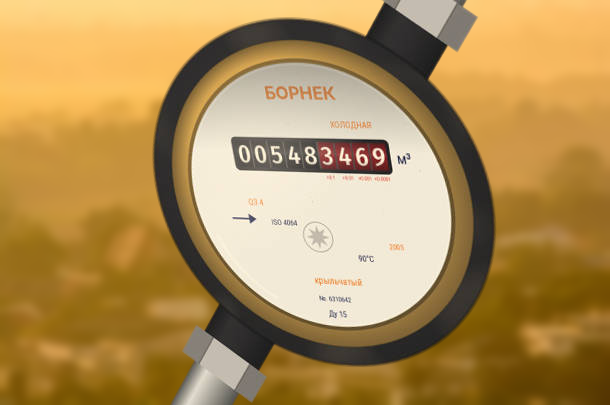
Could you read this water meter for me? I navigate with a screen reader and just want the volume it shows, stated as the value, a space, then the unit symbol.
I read 548.3469 m³
